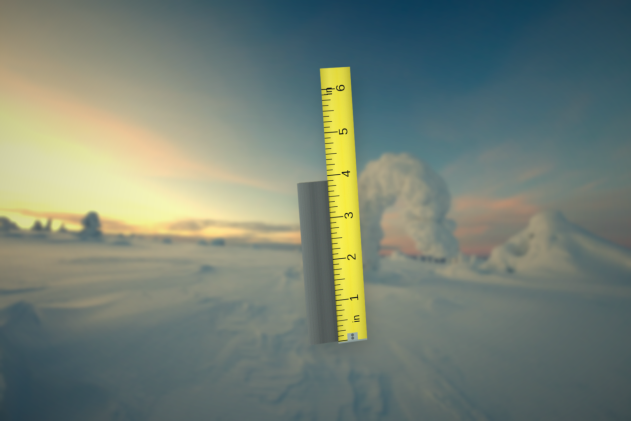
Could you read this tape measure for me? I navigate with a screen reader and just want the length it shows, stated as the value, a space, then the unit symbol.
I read 3.875 in
